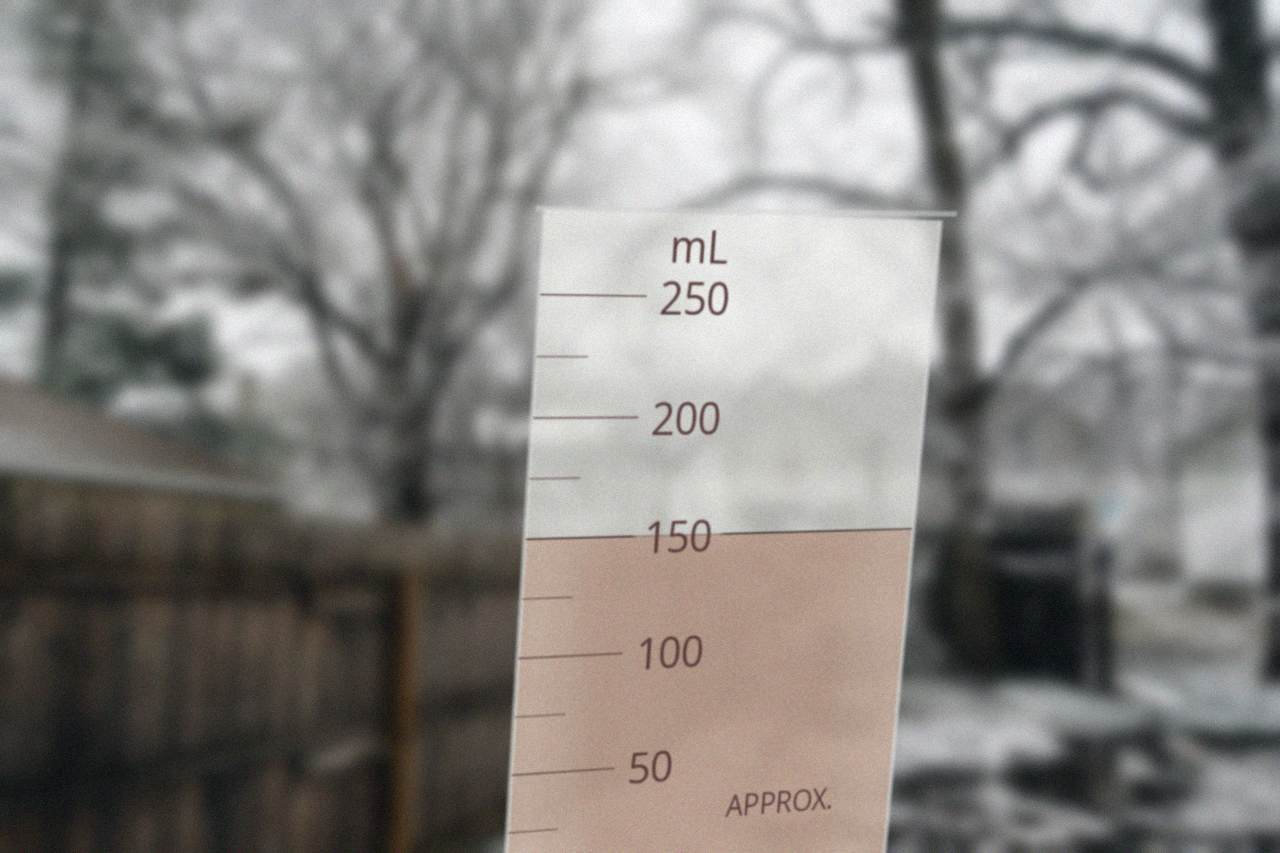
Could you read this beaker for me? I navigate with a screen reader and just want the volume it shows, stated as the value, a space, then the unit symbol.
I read 150 mL
